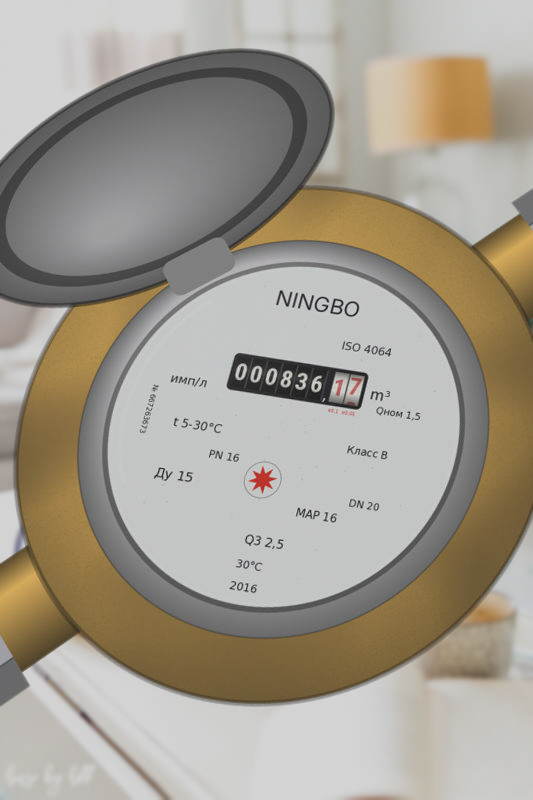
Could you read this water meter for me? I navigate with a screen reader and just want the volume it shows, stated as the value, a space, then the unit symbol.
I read 836.17 m³
